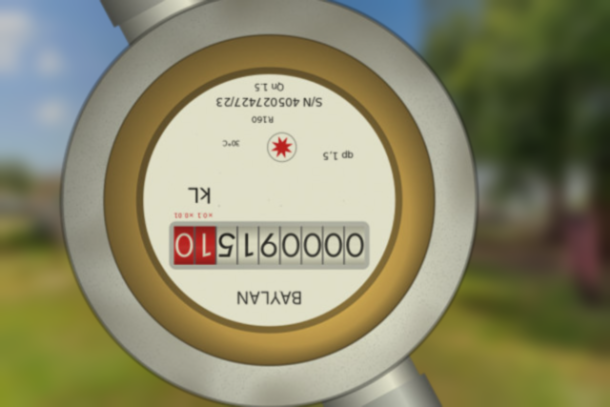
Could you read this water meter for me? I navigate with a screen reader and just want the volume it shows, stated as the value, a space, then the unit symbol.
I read 915.10 kL
